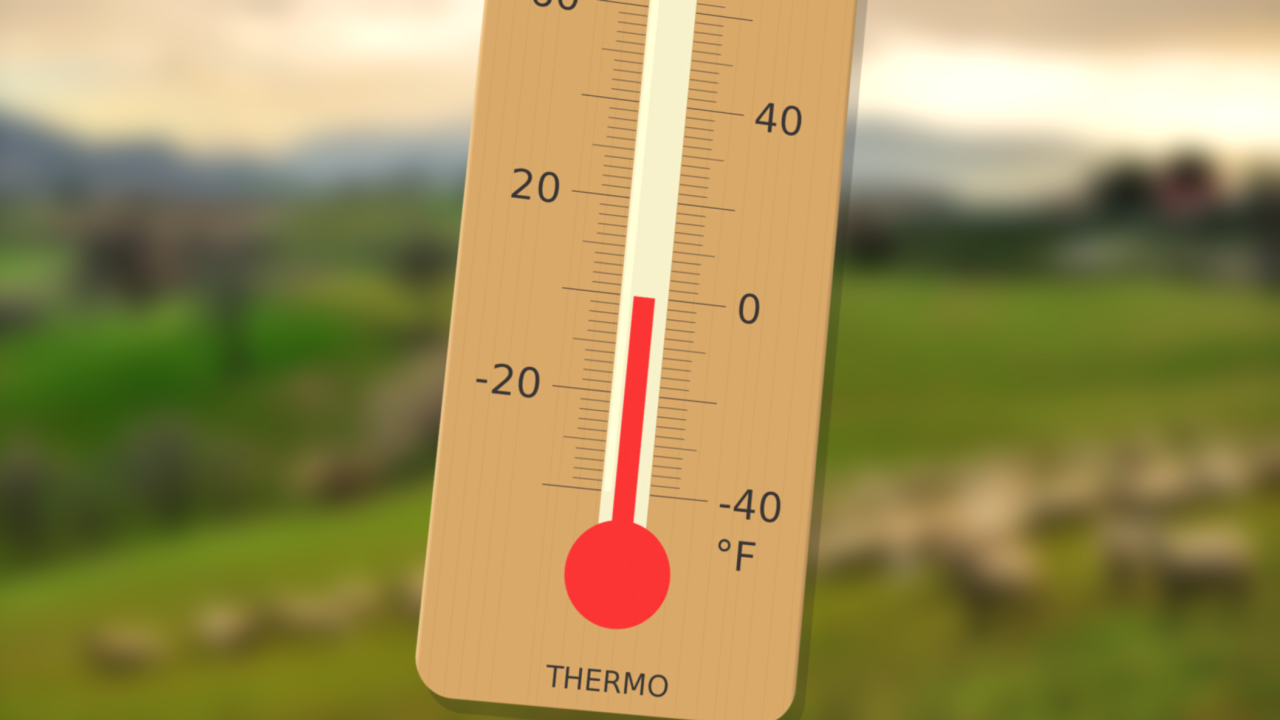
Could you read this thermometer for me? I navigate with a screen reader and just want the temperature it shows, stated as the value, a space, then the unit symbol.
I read 0 °F
